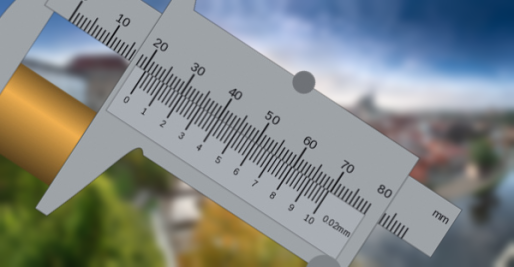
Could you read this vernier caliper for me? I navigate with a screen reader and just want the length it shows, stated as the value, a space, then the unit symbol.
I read 20.5 mm
